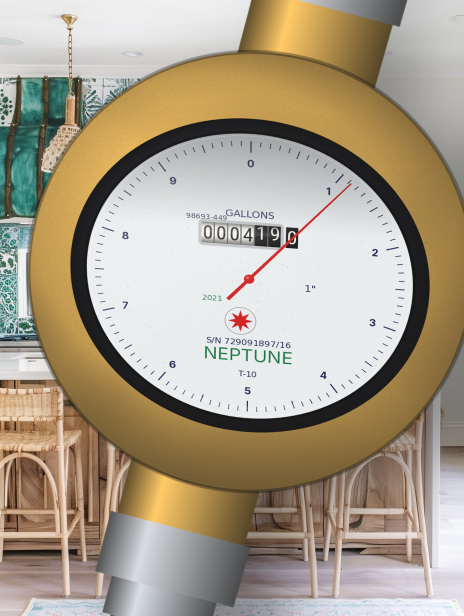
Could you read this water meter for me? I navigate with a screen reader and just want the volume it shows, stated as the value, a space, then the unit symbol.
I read 4191.1 gal
